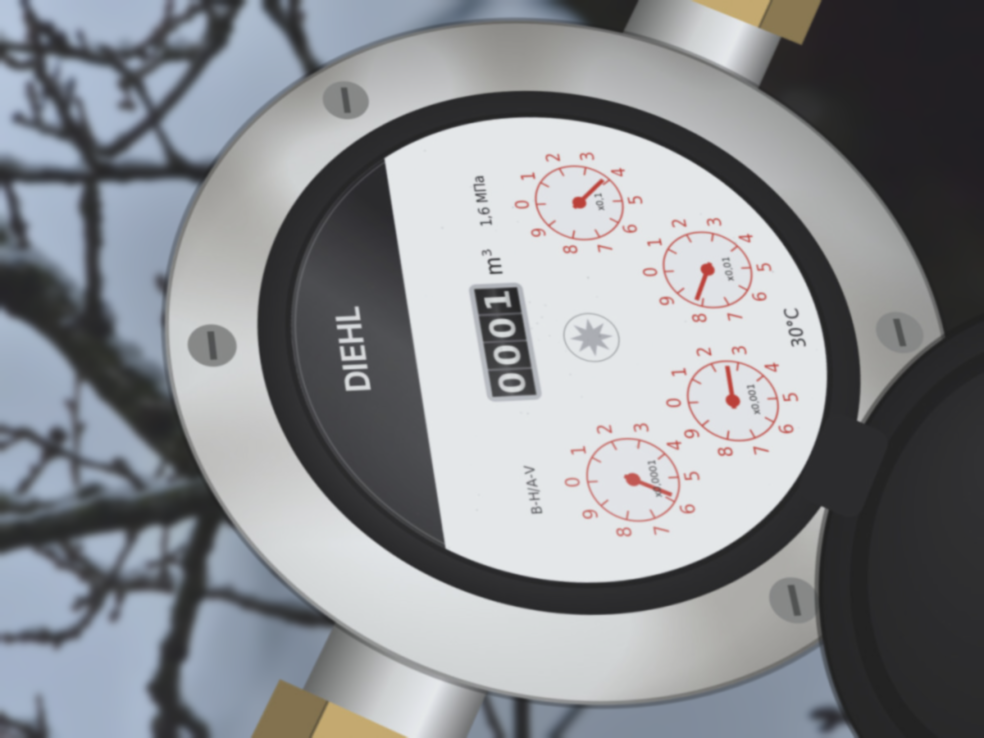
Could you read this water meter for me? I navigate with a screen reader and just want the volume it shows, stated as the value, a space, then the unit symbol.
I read 1.3825 m³
